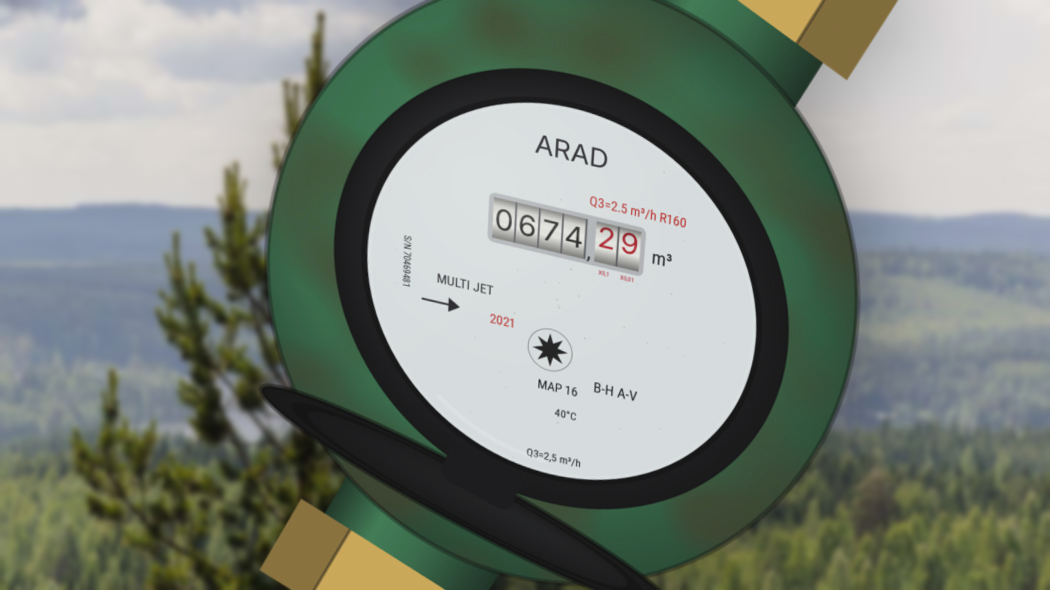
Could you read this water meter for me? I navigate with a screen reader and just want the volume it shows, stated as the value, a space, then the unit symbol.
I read 674.29 m³
